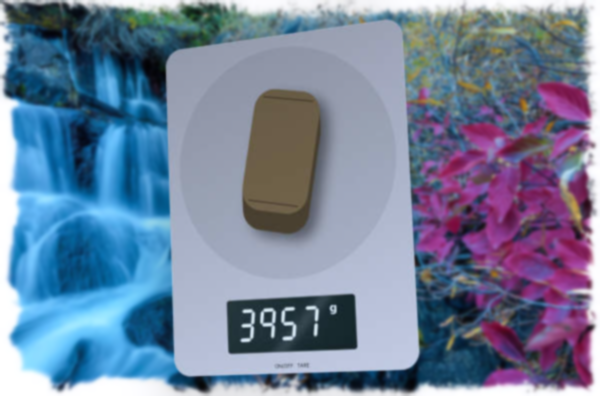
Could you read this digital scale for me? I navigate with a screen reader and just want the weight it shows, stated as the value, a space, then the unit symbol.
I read 3957 g
